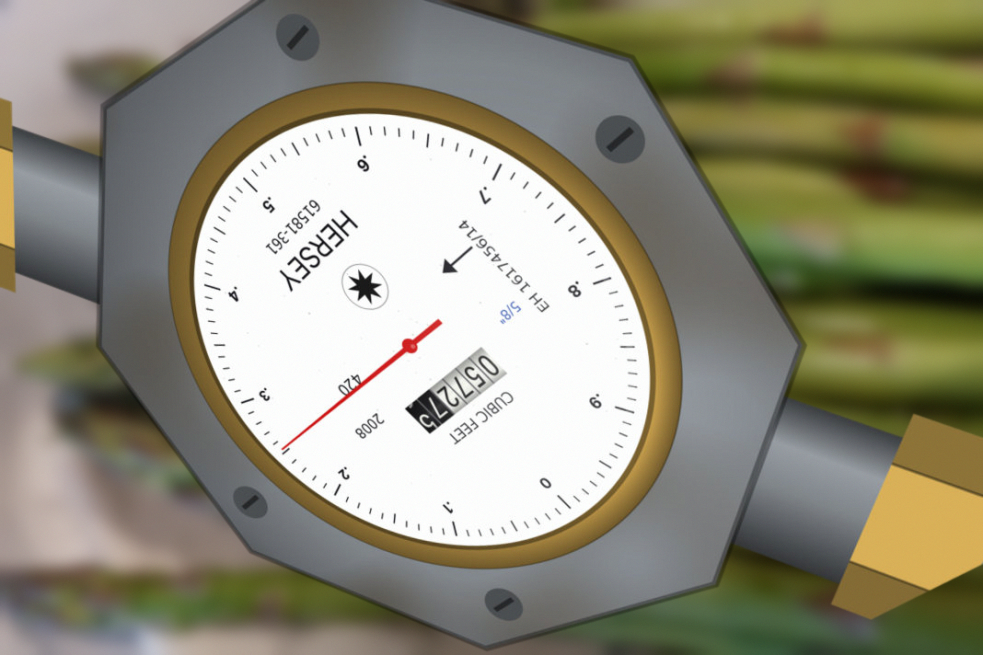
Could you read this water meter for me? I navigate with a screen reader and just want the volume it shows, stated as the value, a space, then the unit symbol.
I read 57275.25 ft³
